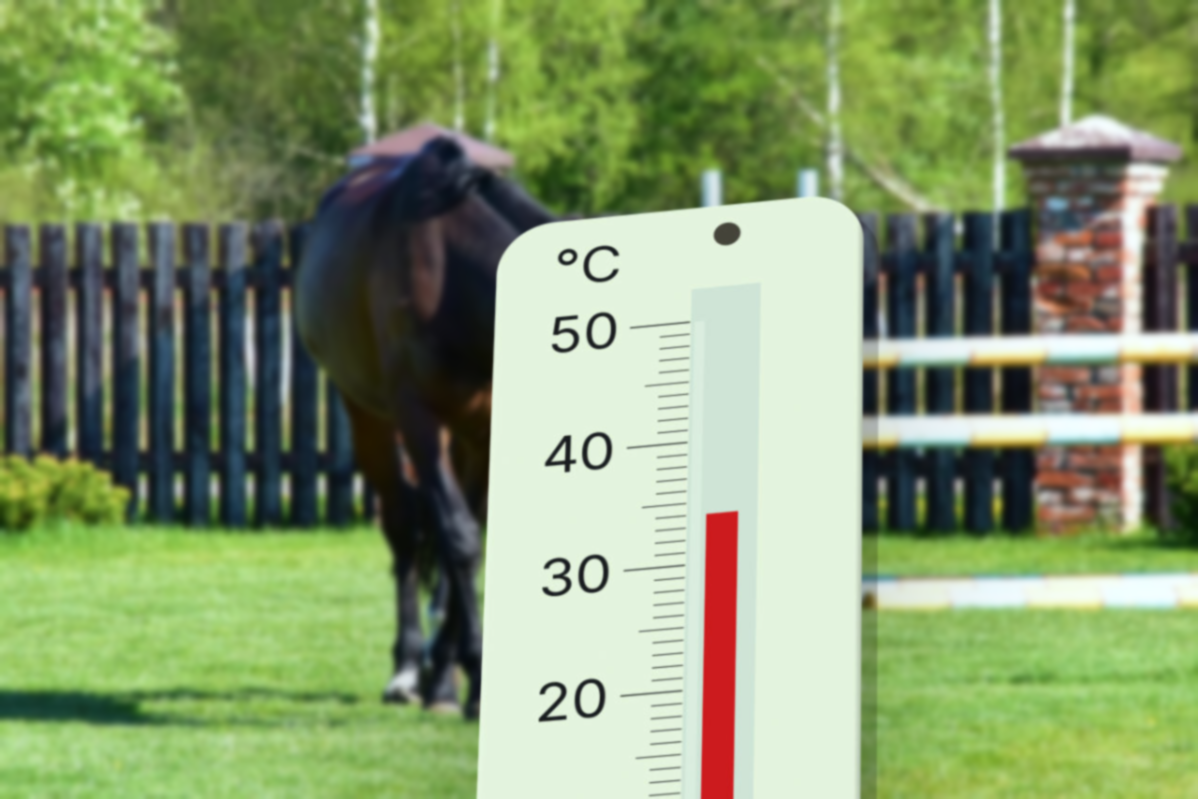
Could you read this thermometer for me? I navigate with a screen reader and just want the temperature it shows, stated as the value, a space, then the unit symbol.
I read 34 °C
